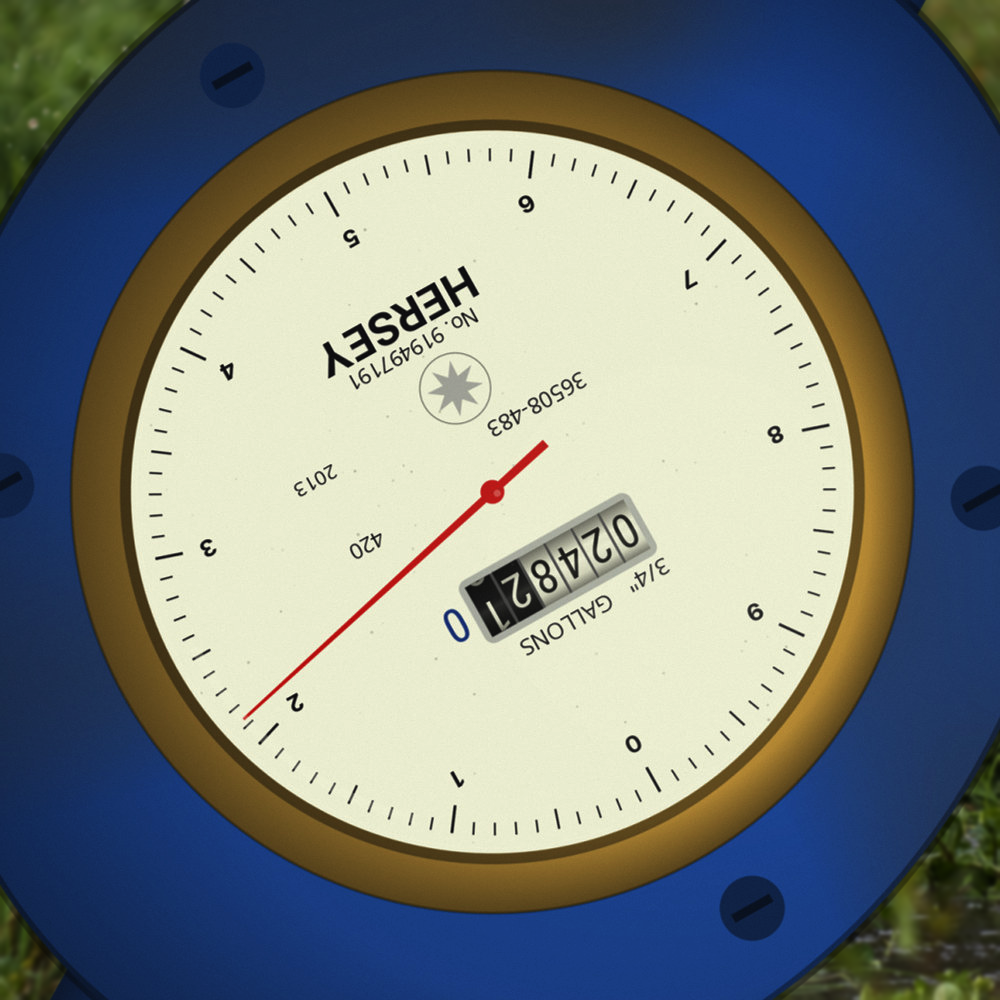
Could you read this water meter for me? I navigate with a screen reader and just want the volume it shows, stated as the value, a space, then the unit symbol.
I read 248212.1 gal
